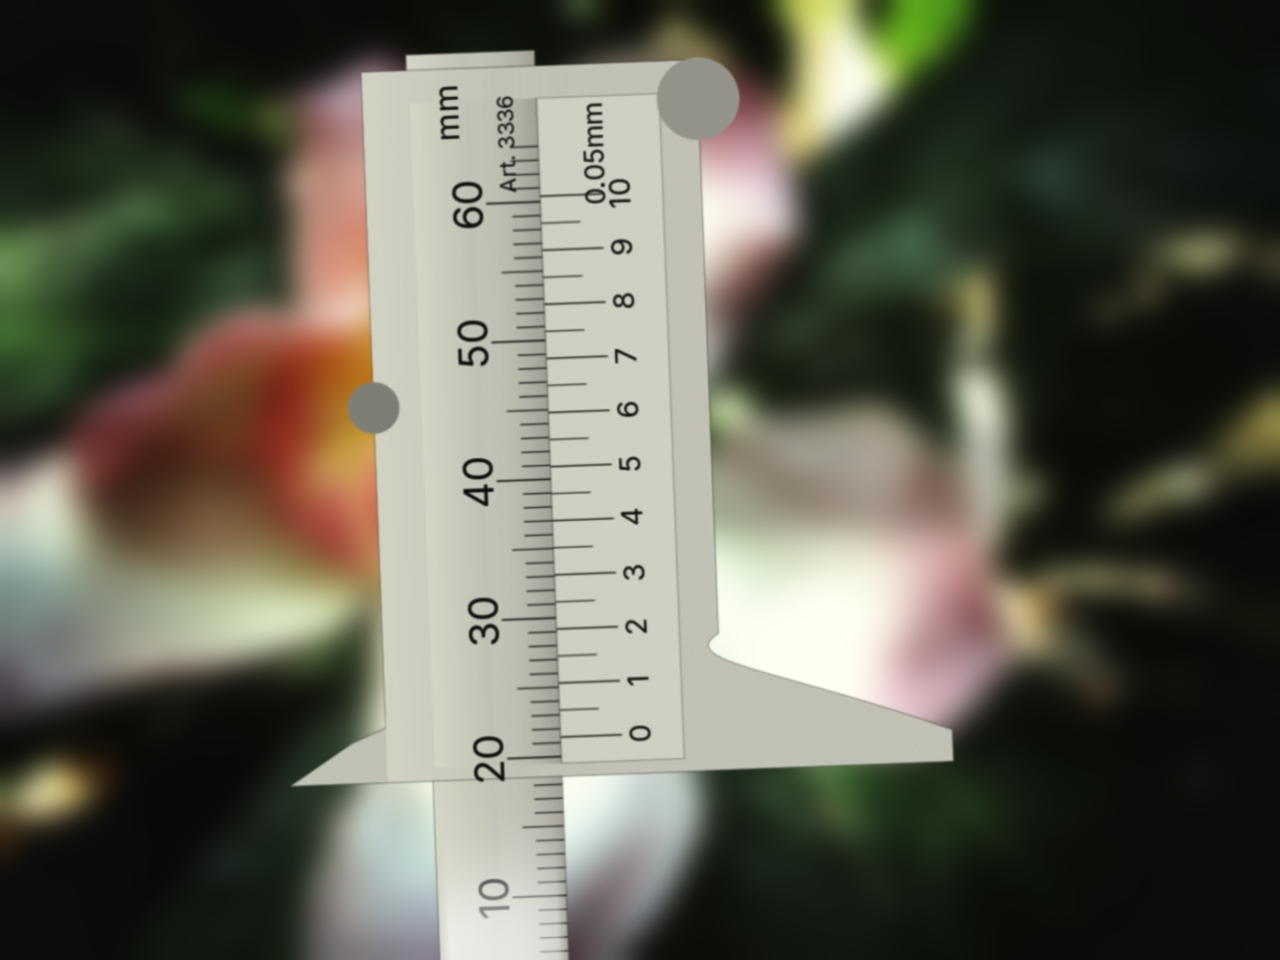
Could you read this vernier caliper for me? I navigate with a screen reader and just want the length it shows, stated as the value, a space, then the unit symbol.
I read 21.4 mm
